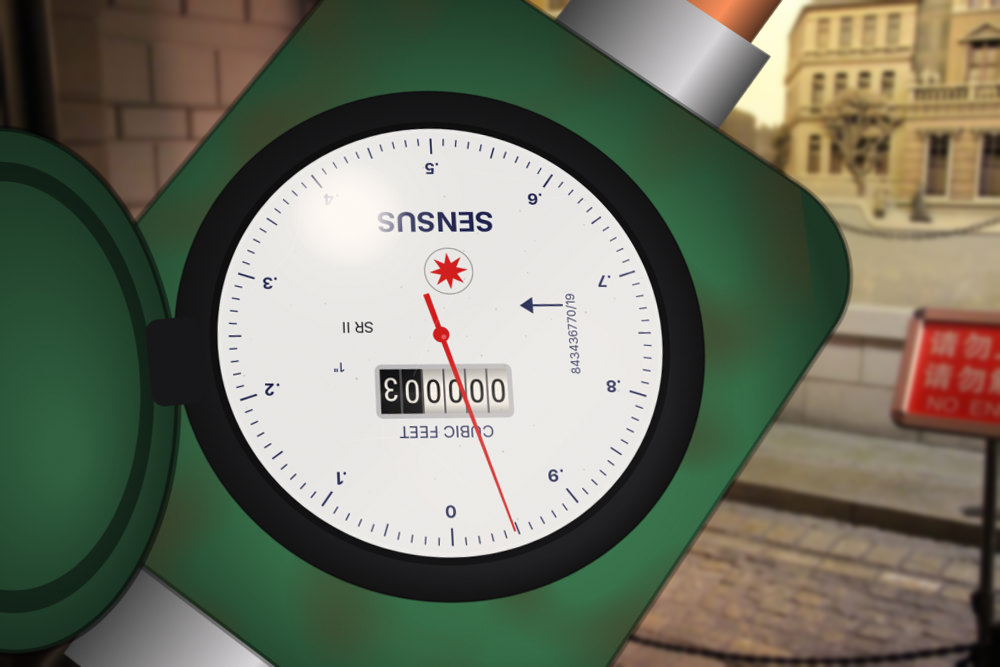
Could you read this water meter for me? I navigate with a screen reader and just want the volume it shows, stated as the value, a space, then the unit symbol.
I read 2.95 ft³
